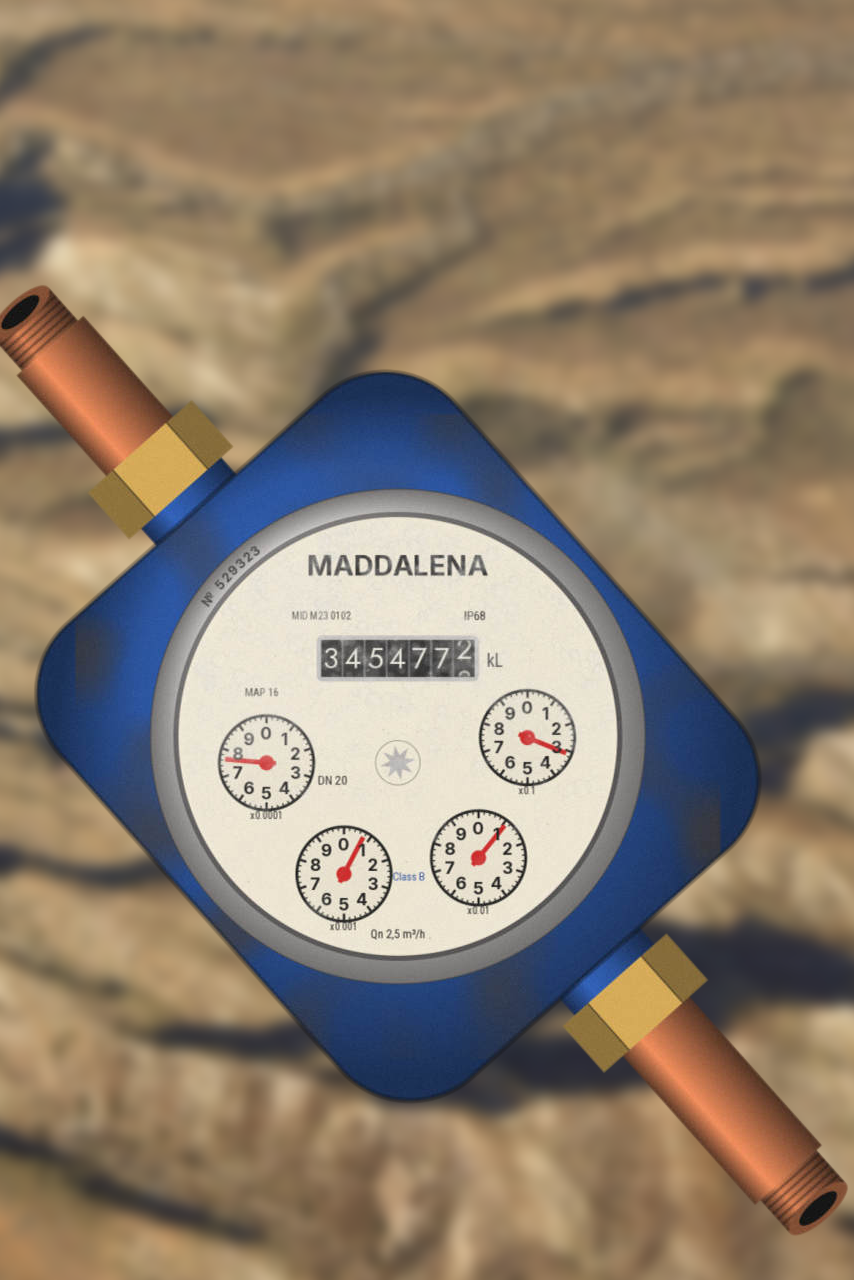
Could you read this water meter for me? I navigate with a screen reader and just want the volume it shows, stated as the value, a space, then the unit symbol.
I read 3454772.3107 kL
